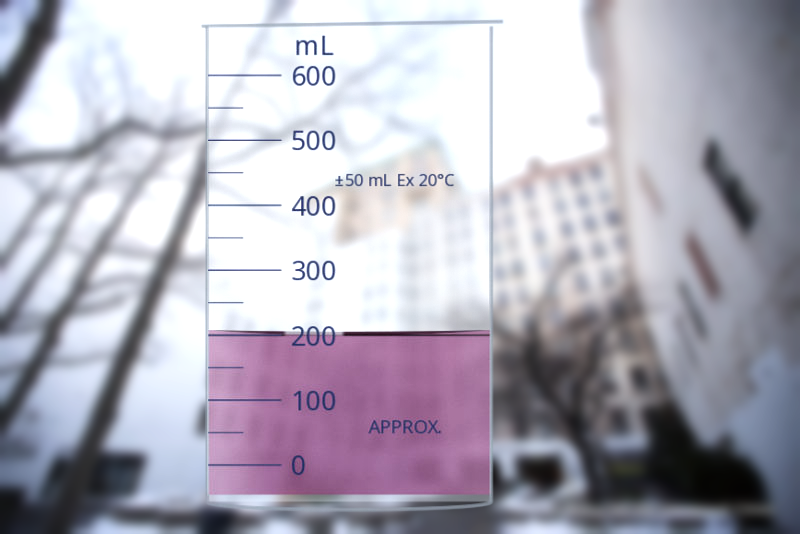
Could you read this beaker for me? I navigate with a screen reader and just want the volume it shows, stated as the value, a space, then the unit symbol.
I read 200 mL
